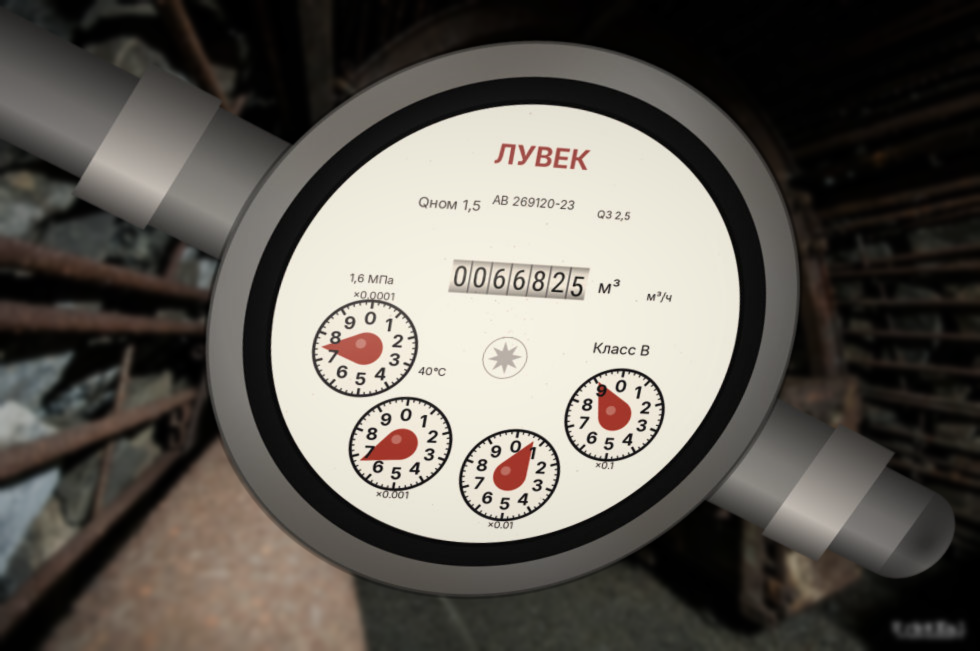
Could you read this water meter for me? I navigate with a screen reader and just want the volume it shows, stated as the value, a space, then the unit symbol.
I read 66824.9067 m³
